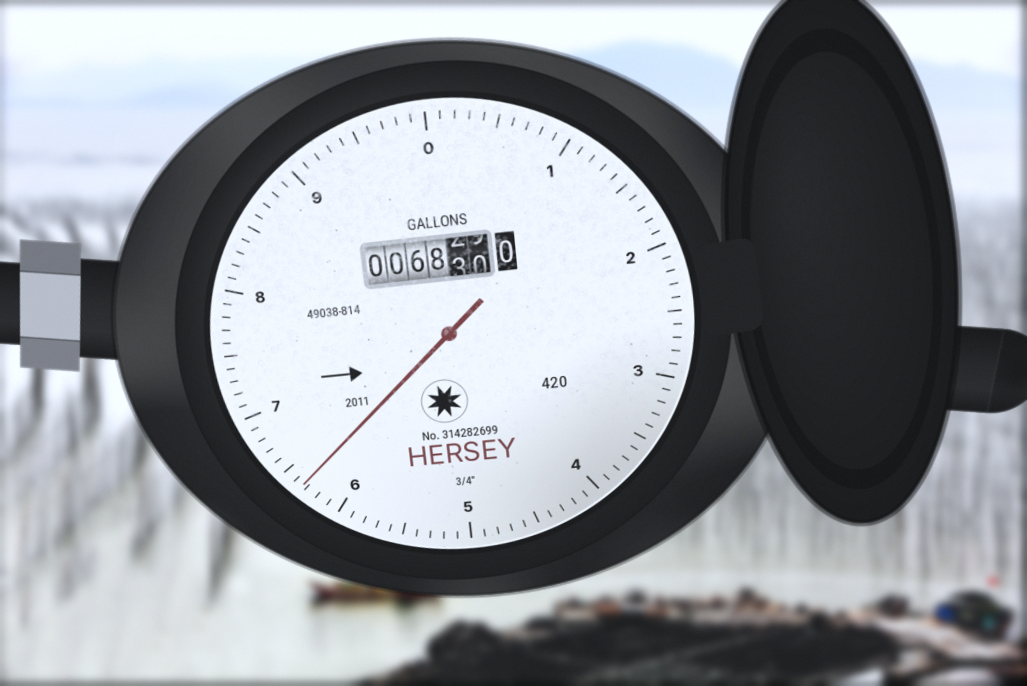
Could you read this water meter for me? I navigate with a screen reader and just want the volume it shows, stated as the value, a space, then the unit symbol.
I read 68296.3 gal
